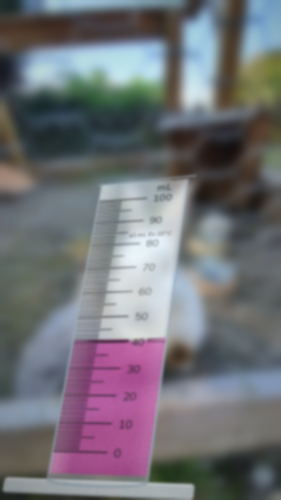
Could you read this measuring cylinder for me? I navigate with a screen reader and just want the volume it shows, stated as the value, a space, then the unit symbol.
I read 40 mL
